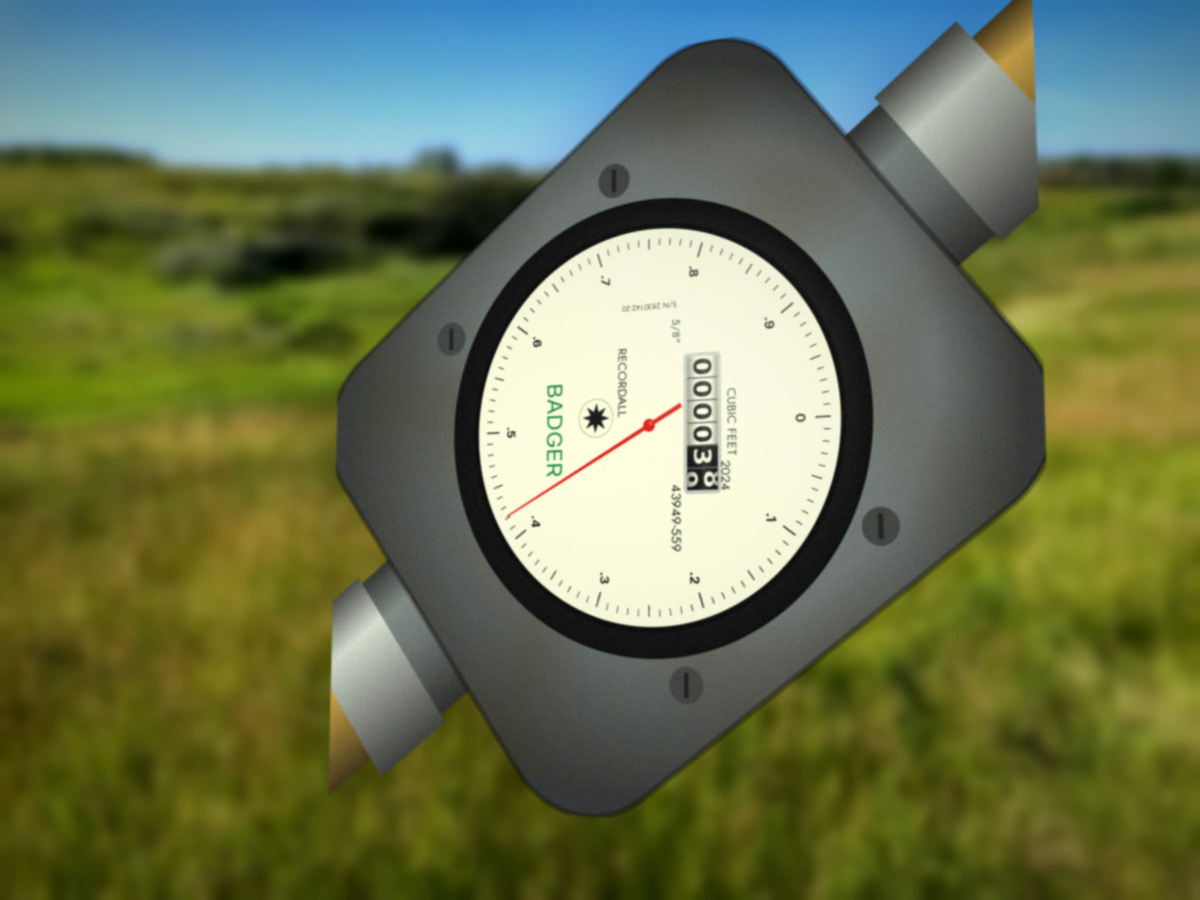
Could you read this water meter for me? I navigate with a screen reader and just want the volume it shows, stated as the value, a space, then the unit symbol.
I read 38.42 ft³
